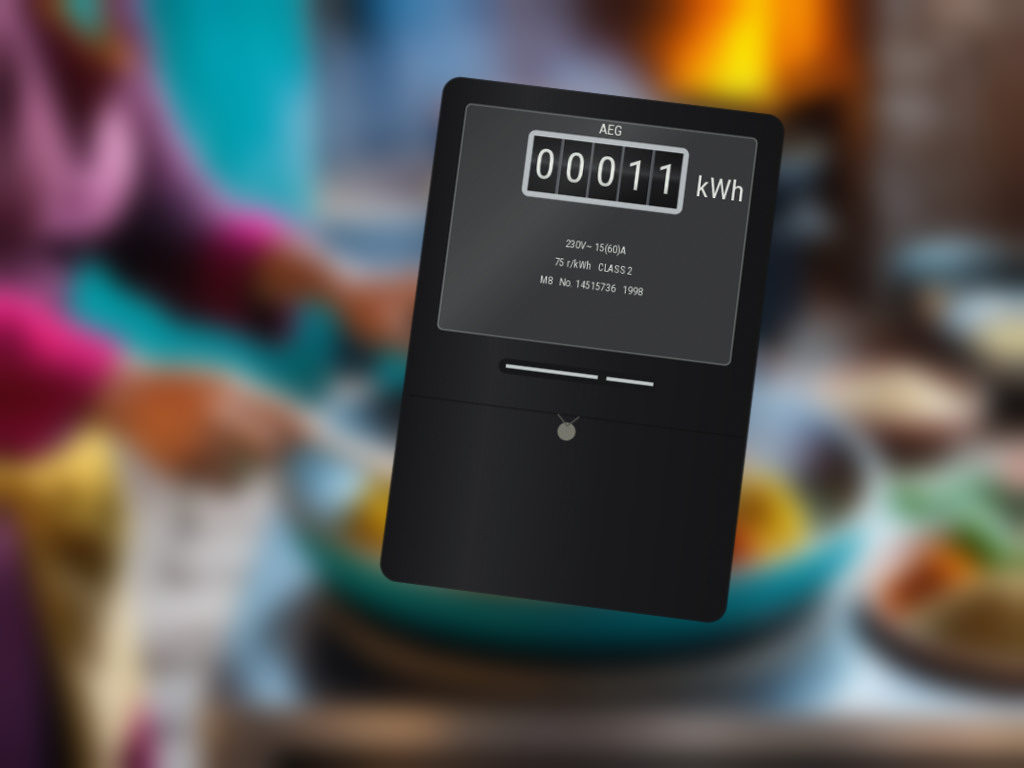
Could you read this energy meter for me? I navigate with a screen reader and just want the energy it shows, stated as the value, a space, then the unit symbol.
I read 11 kWh
